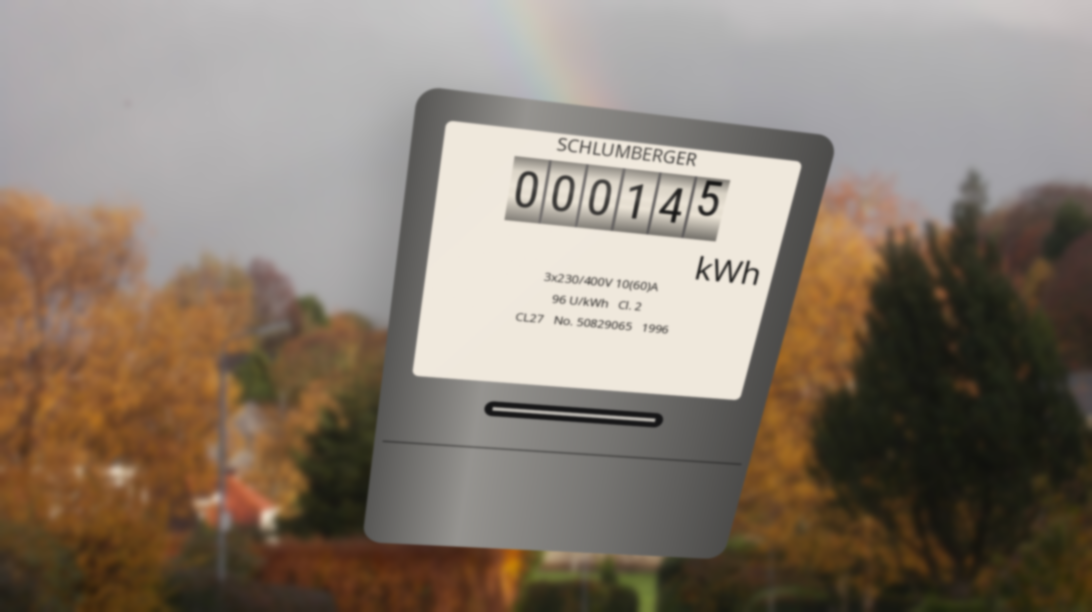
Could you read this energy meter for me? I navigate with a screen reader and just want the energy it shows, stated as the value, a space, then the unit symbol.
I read 145 kWh
